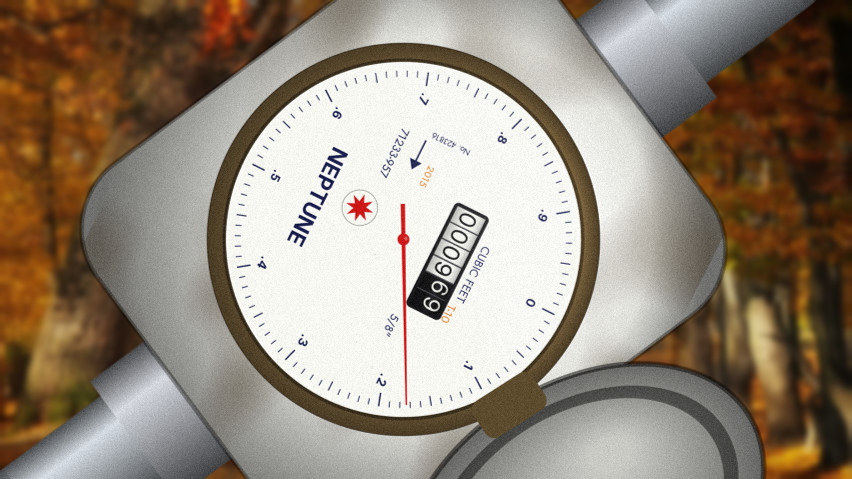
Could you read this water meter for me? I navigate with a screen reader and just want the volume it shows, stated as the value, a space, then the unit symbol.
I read 969.17 ft³
